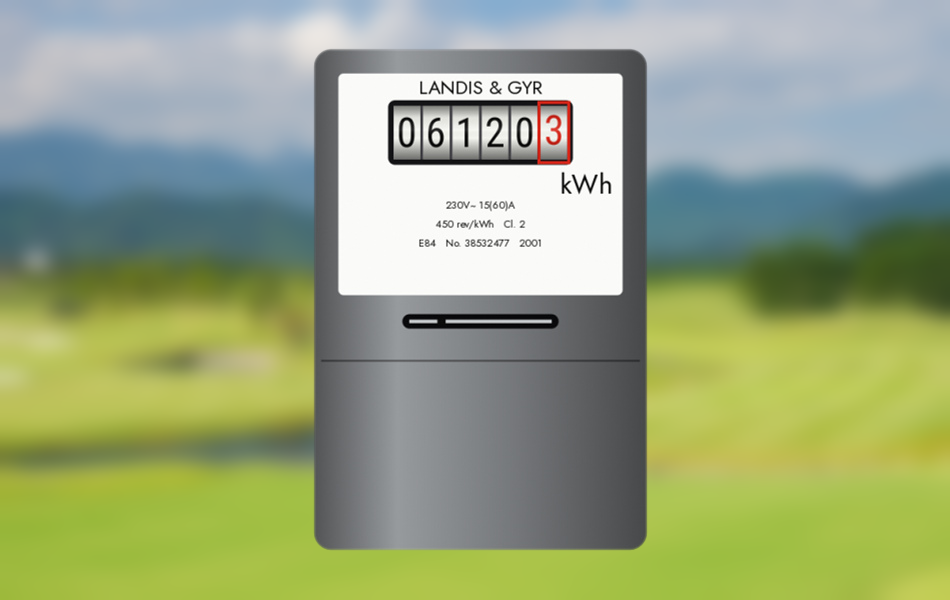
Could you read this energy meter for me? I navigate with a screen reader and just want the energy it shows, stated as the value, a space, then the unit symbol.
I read 6120.3 kWh
